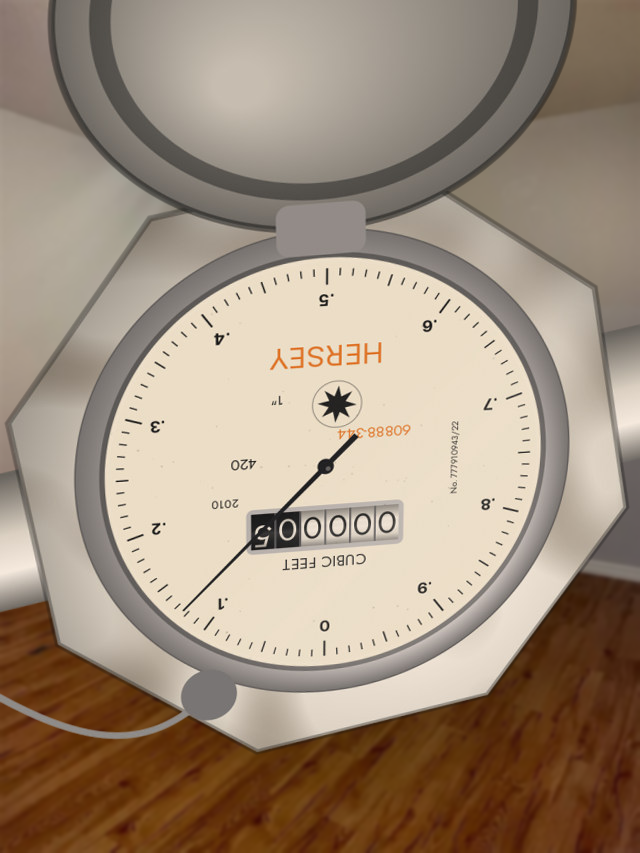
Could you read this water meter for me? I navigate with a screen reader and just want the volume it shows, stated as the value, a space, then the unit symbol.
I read 5.12 ft³
